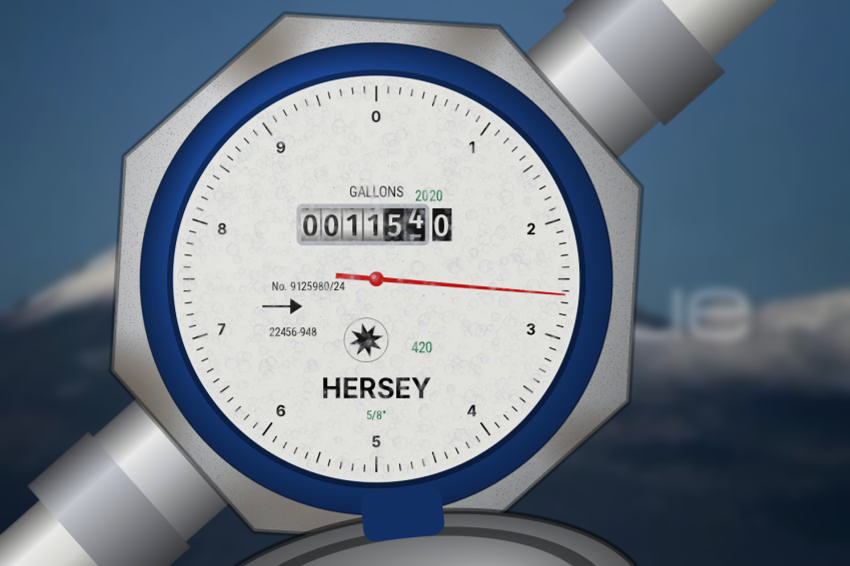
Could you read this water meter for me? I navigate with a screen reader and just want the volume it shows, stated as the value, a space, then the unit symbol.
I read 11542.6 gal
